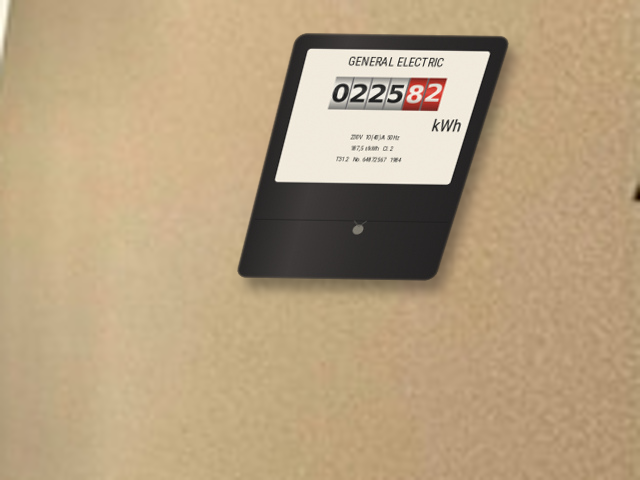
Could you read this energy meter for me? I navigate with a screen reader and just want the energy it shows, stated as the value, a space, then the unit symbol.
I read 225.82 kWh
